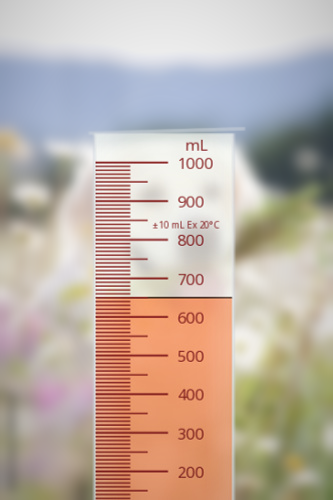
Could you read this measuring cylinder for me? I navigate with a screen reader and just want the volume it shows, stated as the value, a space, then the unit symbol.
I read 650 mL
